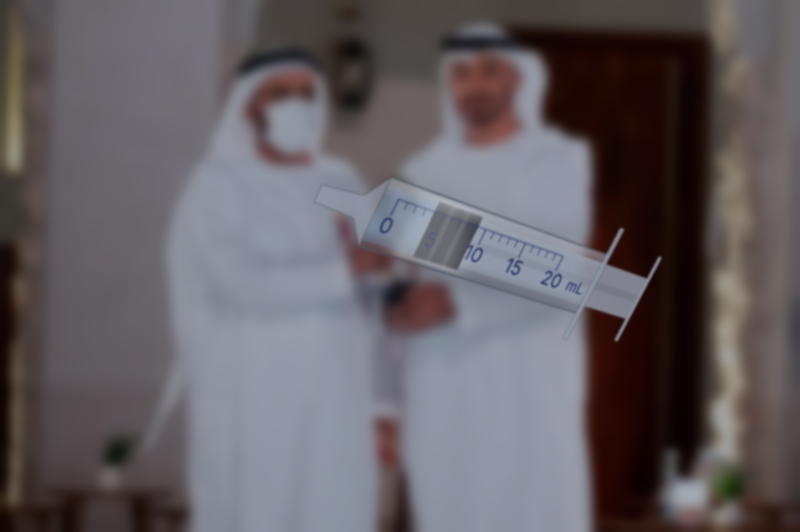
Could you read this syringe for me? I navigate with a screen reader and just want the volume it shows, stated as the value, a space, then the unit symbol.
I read 4 mL
